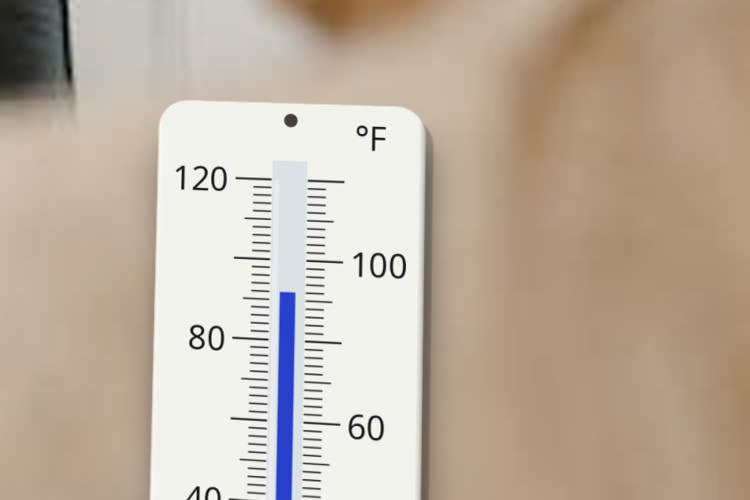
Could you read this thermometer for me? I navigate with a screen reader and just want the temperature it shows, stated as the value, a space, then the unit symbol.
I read 92 °F
